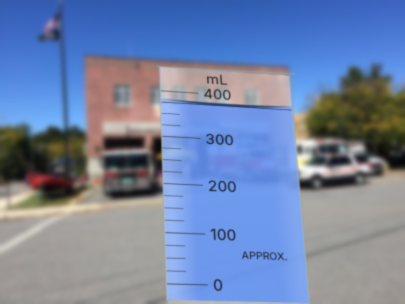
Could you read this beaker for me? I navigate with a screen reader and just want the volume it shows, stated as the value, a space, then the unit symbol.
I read 375 mL
